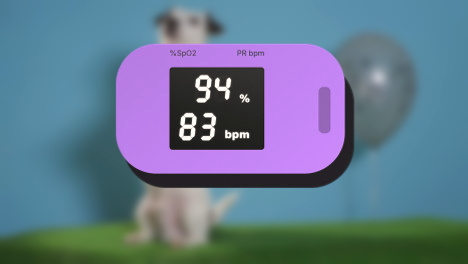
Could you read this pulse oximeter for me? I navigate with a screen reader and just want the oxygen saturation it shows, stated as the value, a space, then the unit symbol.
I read 94 %
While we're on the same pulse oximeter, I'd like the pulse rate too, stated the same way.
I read 83 bpm
